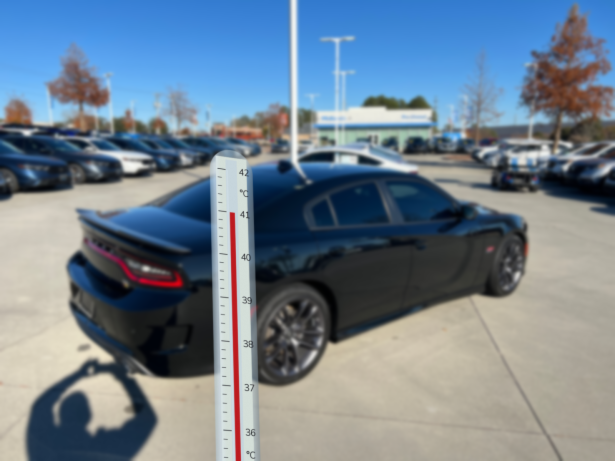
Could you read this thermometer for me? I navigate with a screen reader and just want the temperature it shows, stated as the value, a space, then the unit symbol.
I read 41 °C
